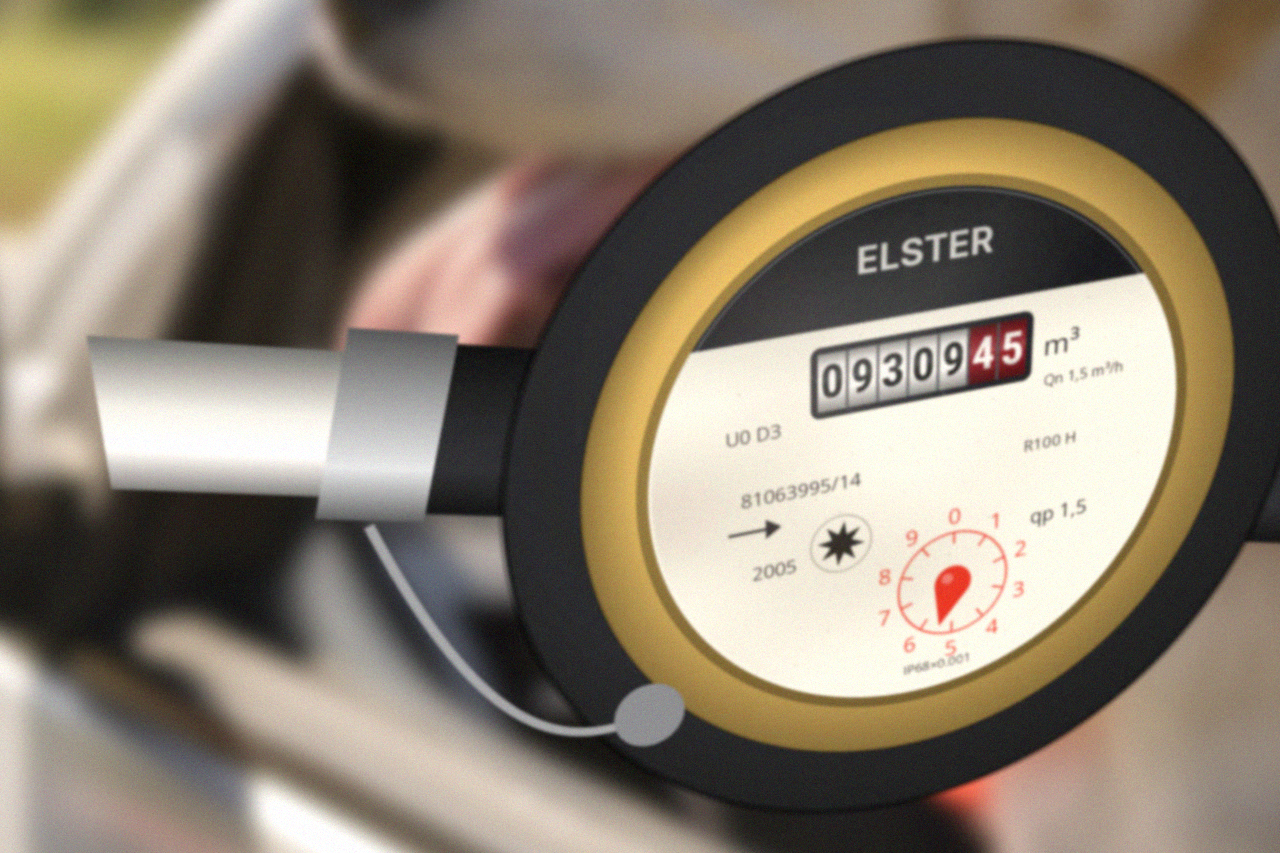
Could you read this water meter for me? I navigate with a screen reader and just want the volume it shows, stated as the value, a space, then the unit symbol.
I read 9309.455 m³
